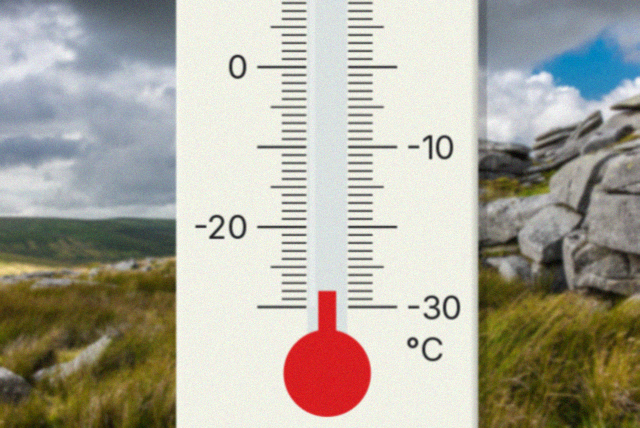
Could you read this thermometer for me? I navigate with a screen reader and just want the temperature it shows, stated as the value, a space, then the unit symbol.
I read -28 °C
